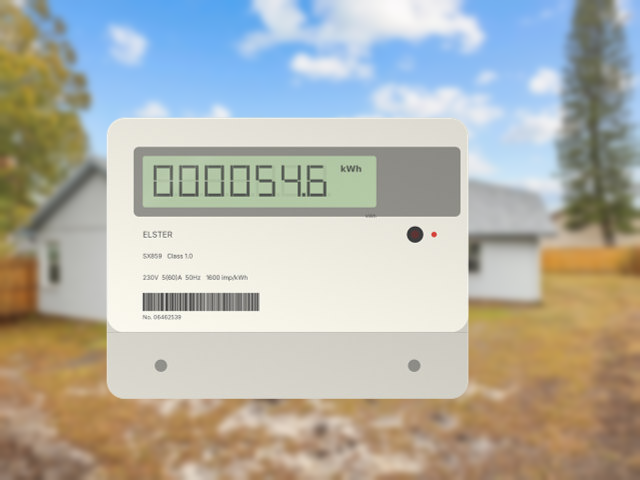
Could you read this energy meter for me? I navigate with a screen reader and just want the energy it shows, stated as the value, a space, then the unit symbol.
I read 54.6 kWh
